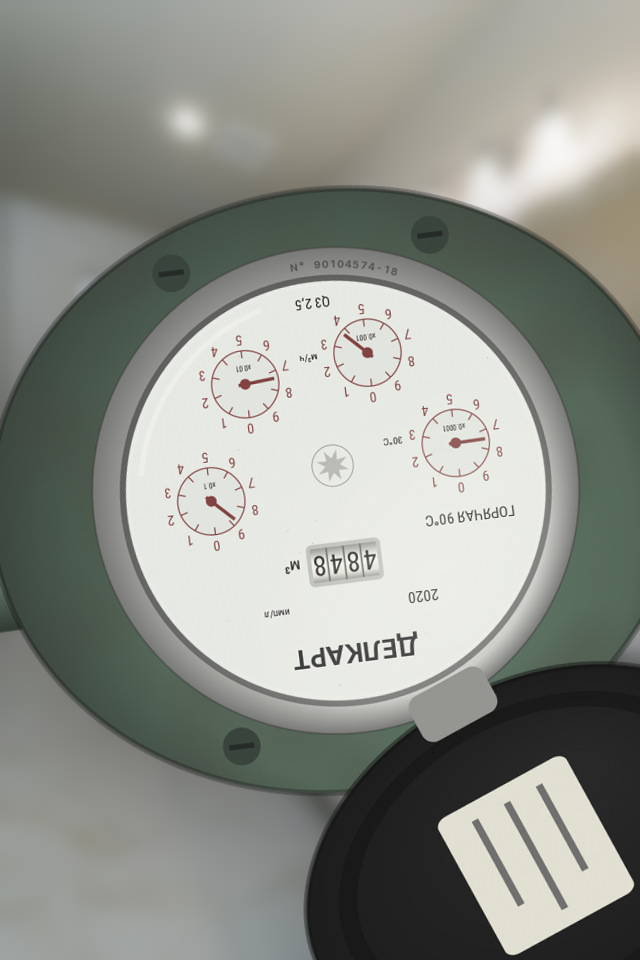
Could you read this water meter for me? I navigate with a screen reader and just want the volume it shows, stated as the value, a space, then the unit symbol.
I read 4848.8737 m³
